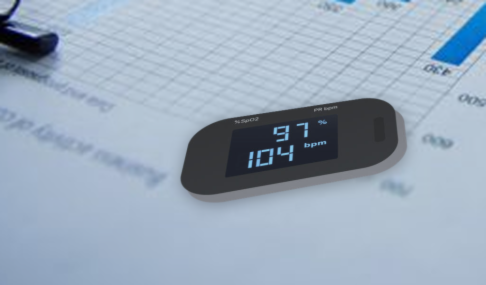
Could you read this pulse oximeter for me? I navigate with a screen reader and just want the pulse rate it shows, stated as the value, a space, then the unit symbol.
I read 104 bpm
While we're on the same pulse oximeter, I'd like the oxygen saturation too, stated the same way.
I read 97 %
